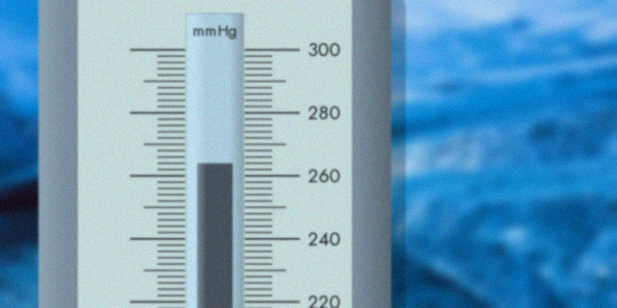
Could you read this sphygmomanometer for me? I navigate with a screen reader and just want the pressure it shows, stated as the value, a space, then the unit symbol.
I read 264 mmHg
